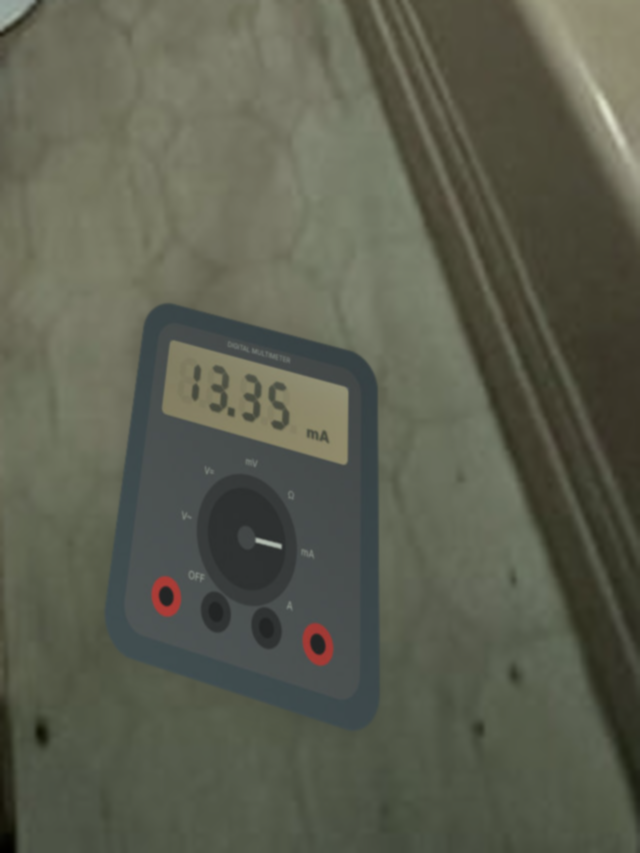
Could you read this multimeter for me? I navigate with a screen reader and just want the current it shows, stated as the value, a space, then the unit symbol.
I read 13.35 mA
